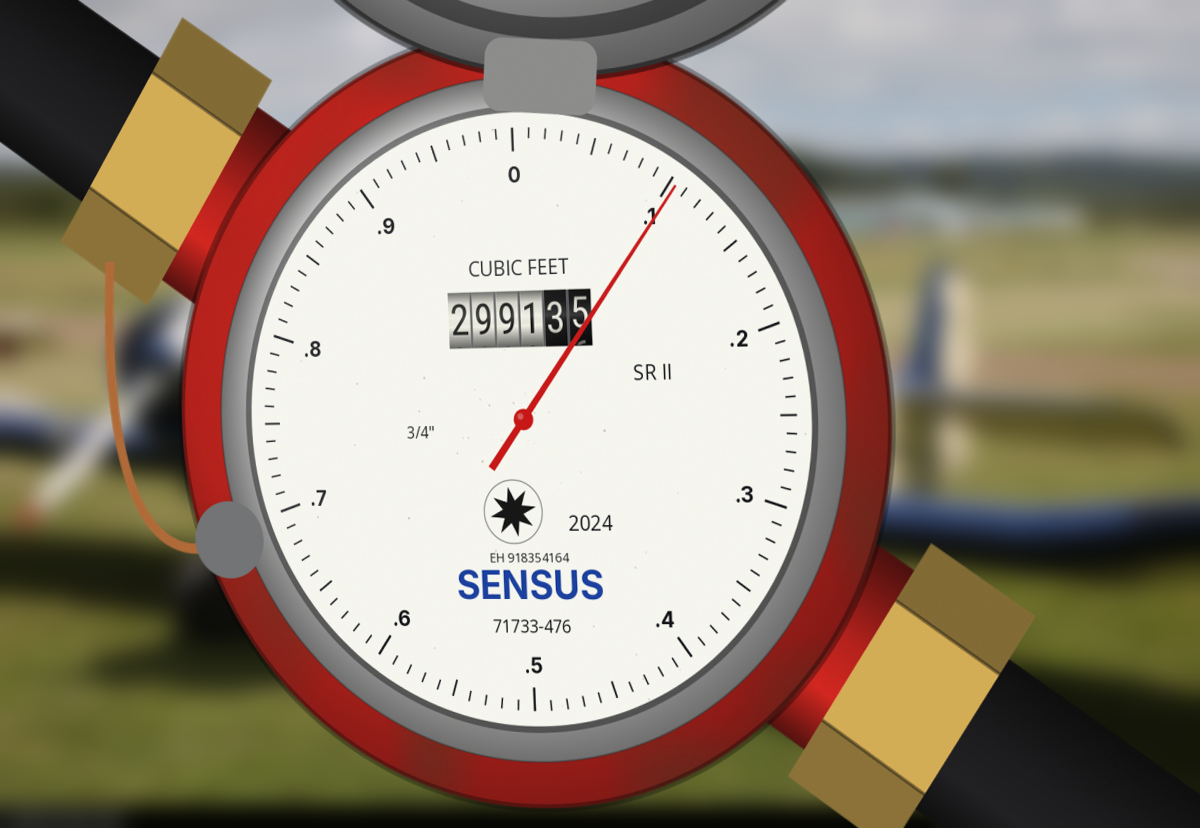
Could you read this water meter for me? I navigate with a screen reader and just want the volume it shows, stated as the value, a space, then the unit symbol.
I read 299135.10 ft³
